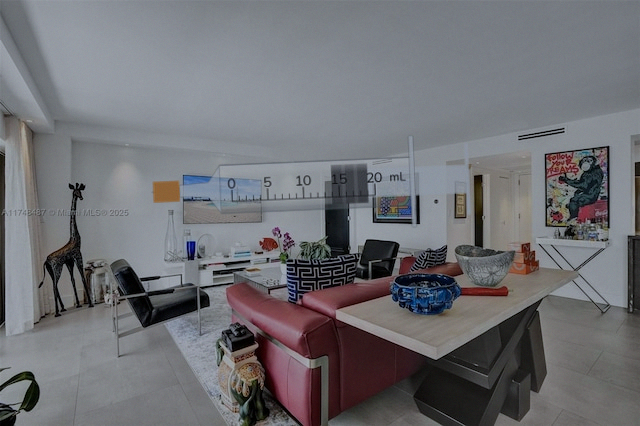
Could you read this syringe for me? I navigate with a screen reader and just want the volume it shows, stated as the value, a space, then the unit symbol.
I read 14 mL
